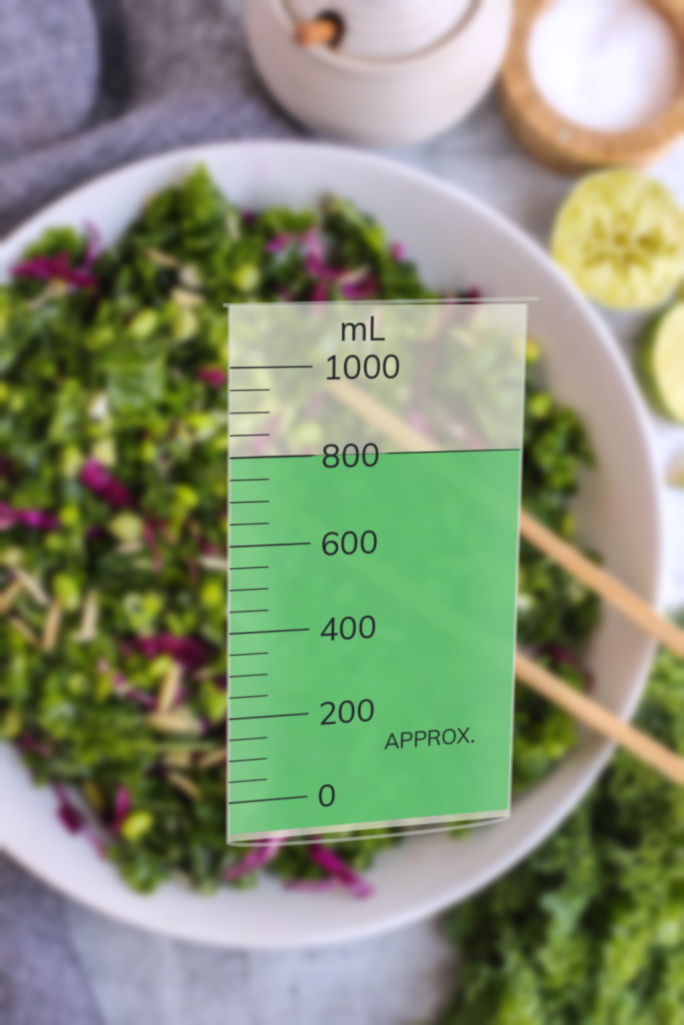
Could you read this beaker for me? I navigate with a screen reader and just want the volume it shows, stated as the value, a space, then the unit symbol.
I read 800 mL
